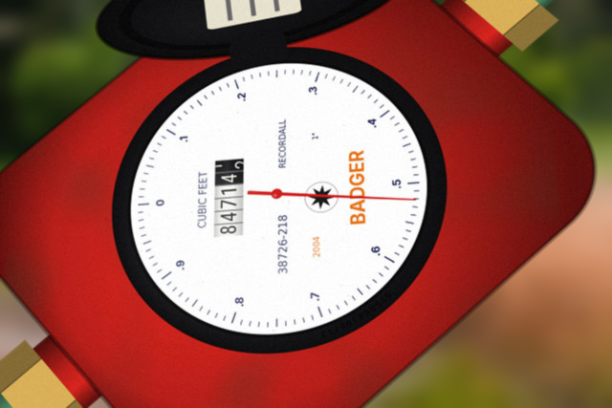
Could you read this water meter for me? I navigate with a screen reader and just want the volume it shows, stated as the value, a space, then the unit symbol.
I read 847141.52 ft³
